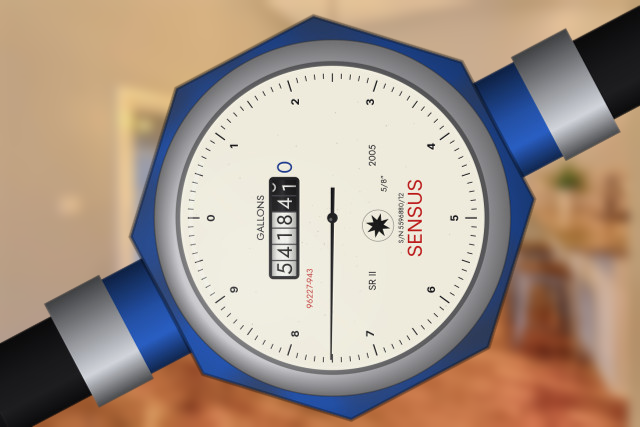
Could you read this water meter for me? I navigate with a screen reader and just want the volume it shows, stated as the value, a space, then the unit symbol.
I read 5418407.5 gal
